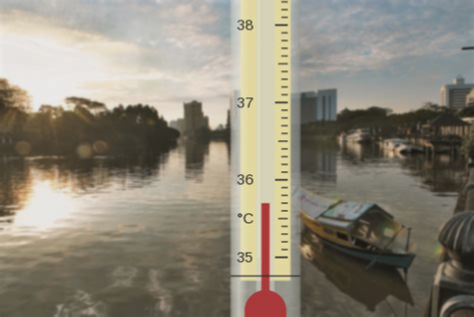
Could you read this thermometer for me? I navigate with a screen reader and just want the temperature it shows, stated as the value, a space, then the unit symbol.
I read 35.7 °C
